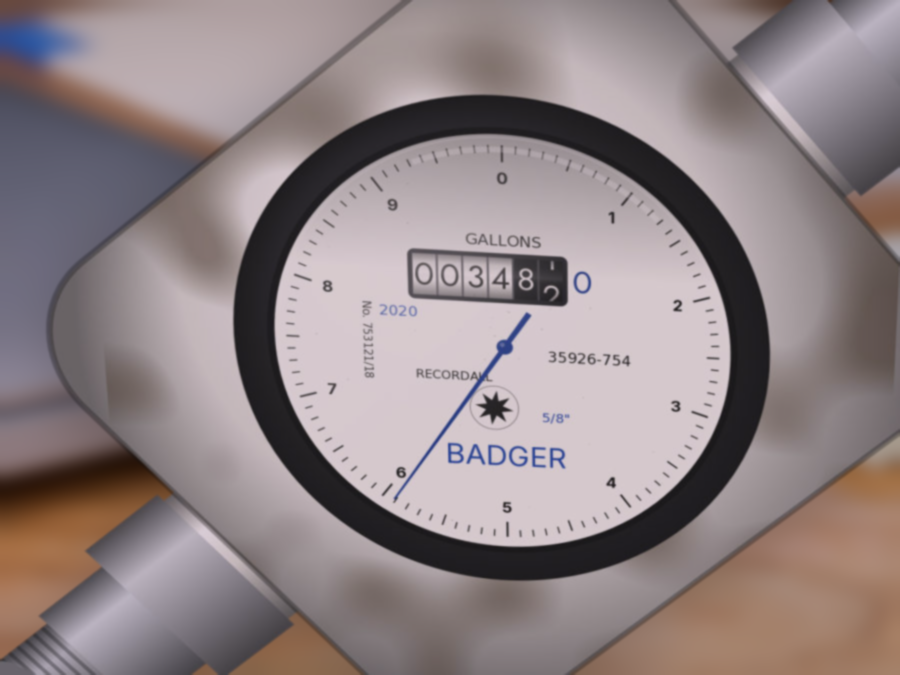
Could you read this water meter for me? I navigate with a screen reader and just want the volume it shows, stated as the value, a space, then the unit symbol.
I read 34815.9 gal
